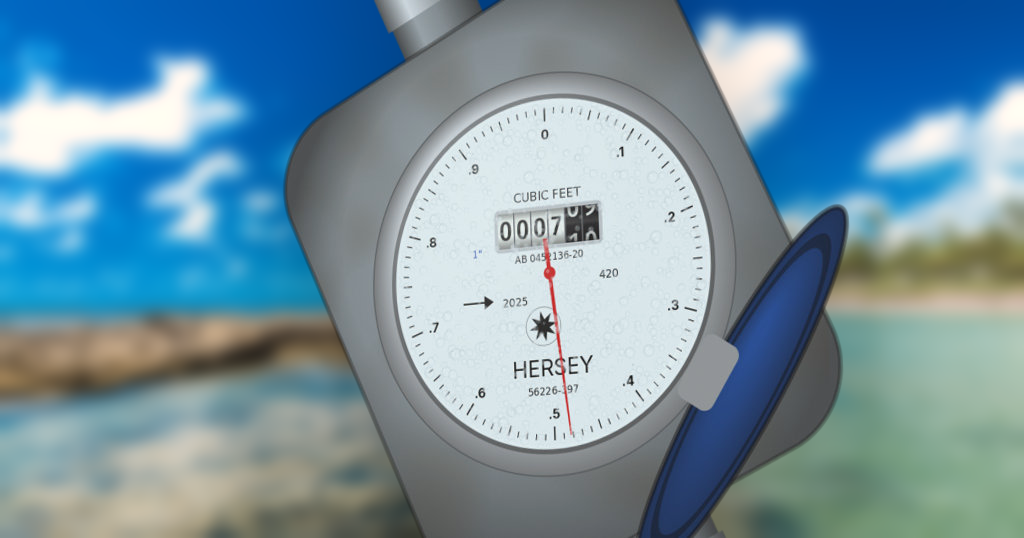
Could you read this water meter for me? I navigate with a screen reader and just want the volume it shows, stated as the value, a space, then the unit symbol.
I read 709.48 ft³
